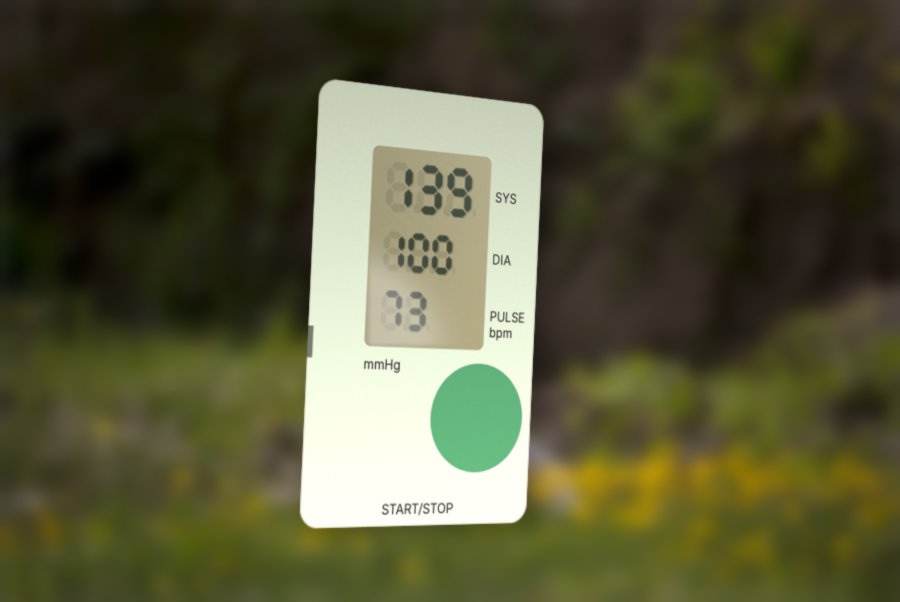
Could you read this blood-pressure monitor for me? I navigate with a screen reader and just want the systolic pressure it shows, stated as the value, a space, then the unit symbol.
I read 139 mmHg
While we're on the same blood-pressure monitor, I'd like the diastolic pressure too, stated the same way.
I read 100 mmHg
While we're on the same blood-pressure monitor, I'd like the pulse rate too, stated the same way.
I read 73 bpm
